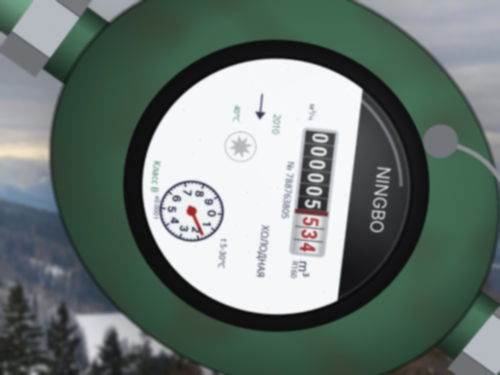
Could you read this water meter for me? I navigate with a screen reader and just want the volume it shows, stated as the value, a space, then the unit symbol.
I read 5.5341 m³
